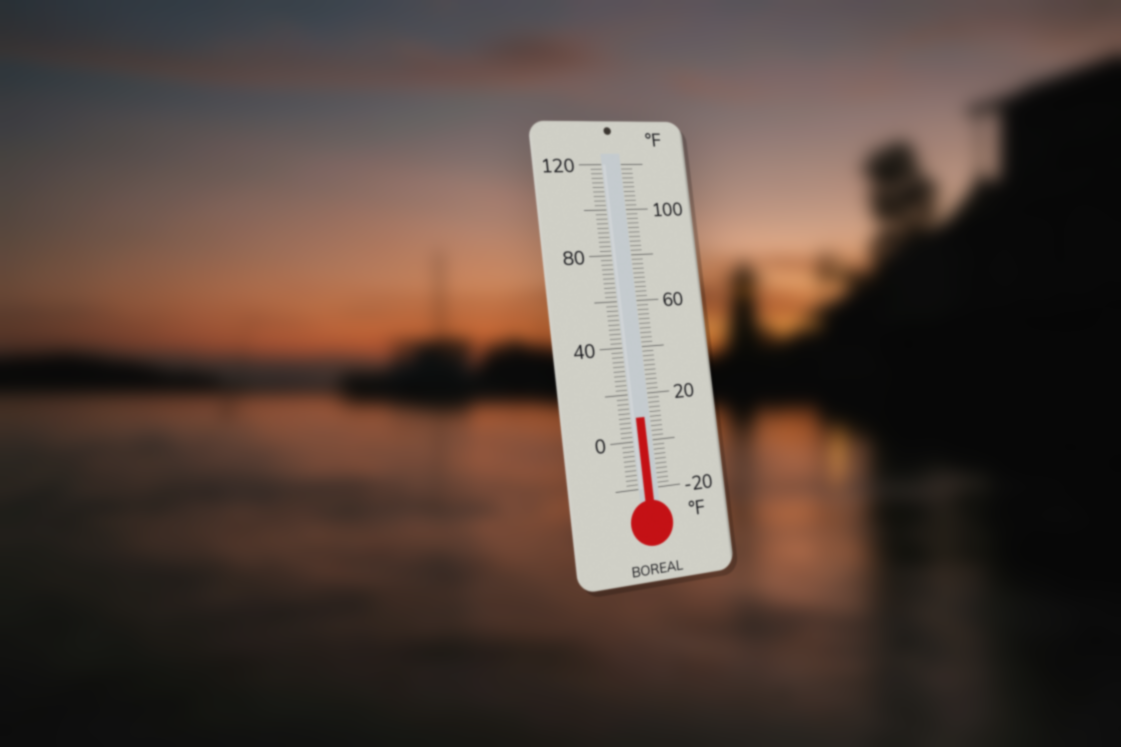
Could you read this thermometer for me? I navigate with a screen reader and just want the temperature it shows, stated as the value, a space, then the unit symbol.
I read 10 °F
